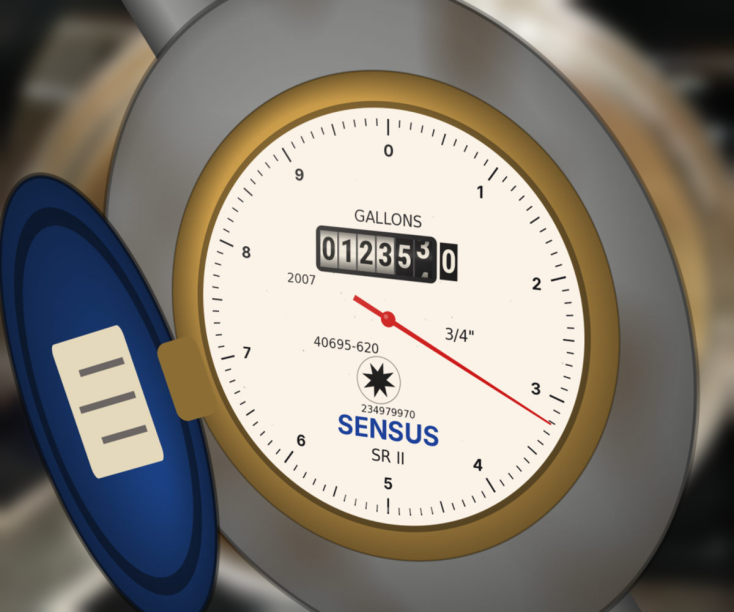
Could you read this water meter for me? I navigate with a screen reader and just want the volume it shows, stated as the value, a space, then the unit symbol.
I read 123533.2 gal
